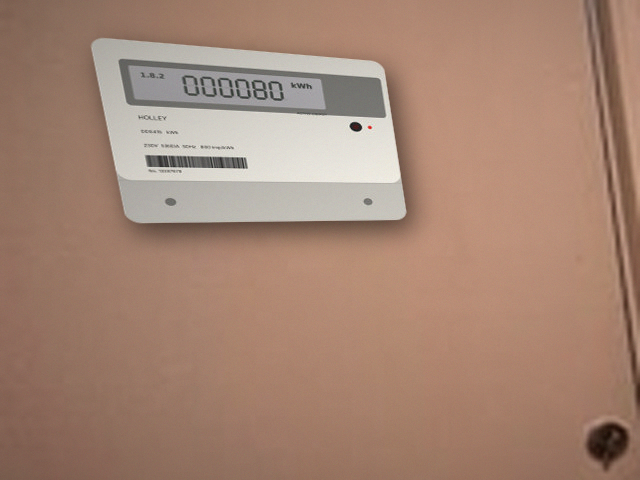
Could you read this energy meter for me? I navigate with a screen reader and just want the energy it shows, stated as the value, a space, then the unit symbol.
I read 80 kWh
